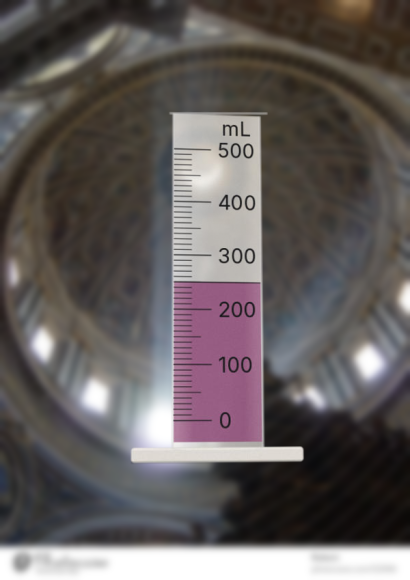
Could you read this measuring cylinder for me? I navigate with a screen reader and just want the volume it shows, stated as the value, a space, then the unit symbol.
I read 250 mL
